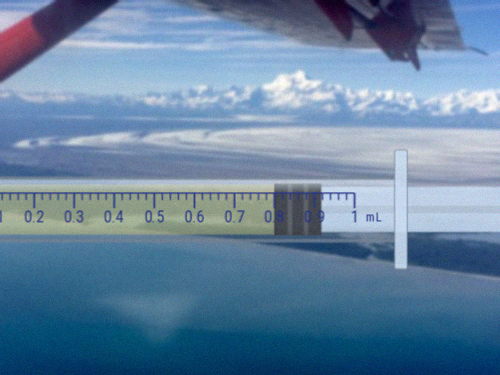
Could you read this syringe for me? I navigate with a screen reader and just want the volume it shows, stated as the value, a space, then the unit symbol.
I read 0.8 mL
